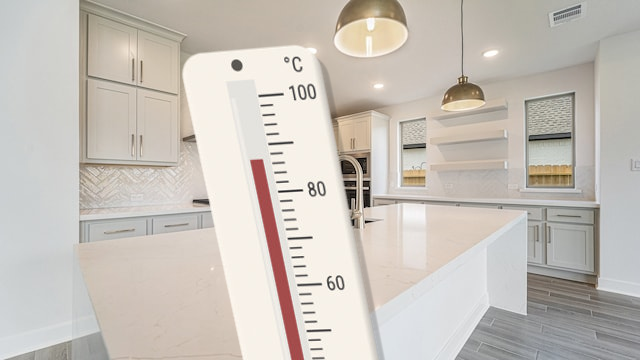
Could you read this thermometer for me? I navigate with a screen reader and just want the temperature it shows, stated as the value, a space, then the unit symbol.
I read 87 °C
